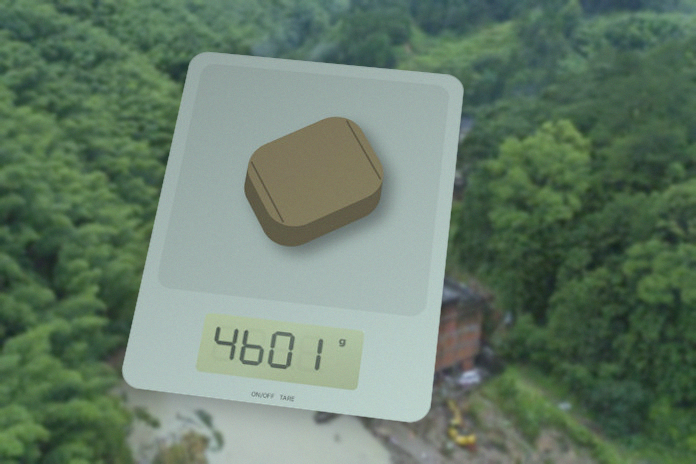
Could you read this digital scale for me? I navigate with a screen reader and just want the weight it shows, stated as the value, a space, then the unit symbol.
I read 4601 g
